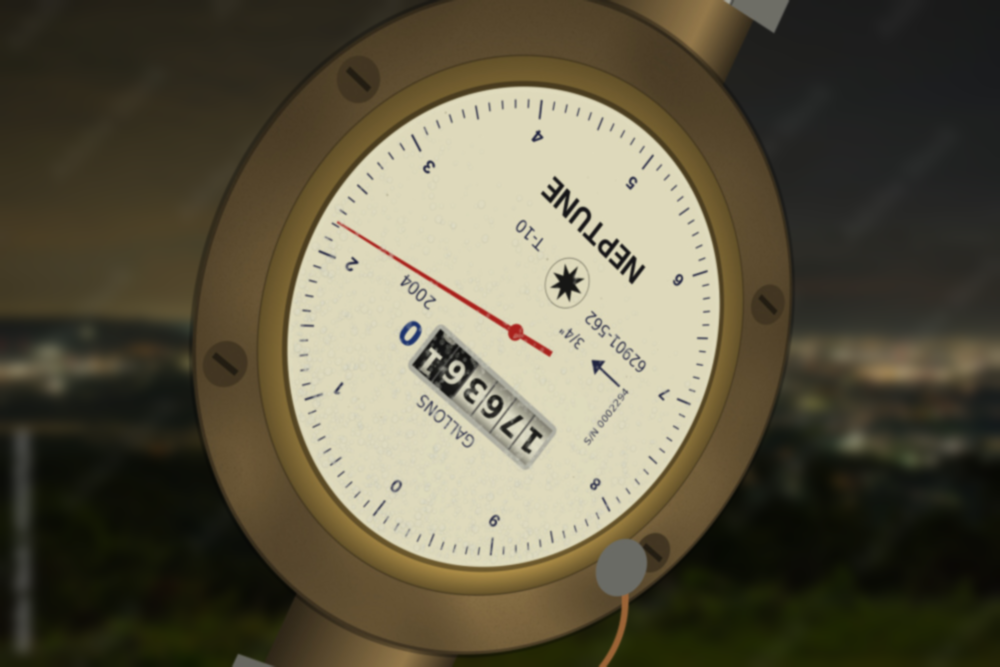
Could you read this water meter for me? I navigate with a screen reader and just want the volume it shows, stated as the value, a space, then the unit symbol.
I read 1763612.2 gal
